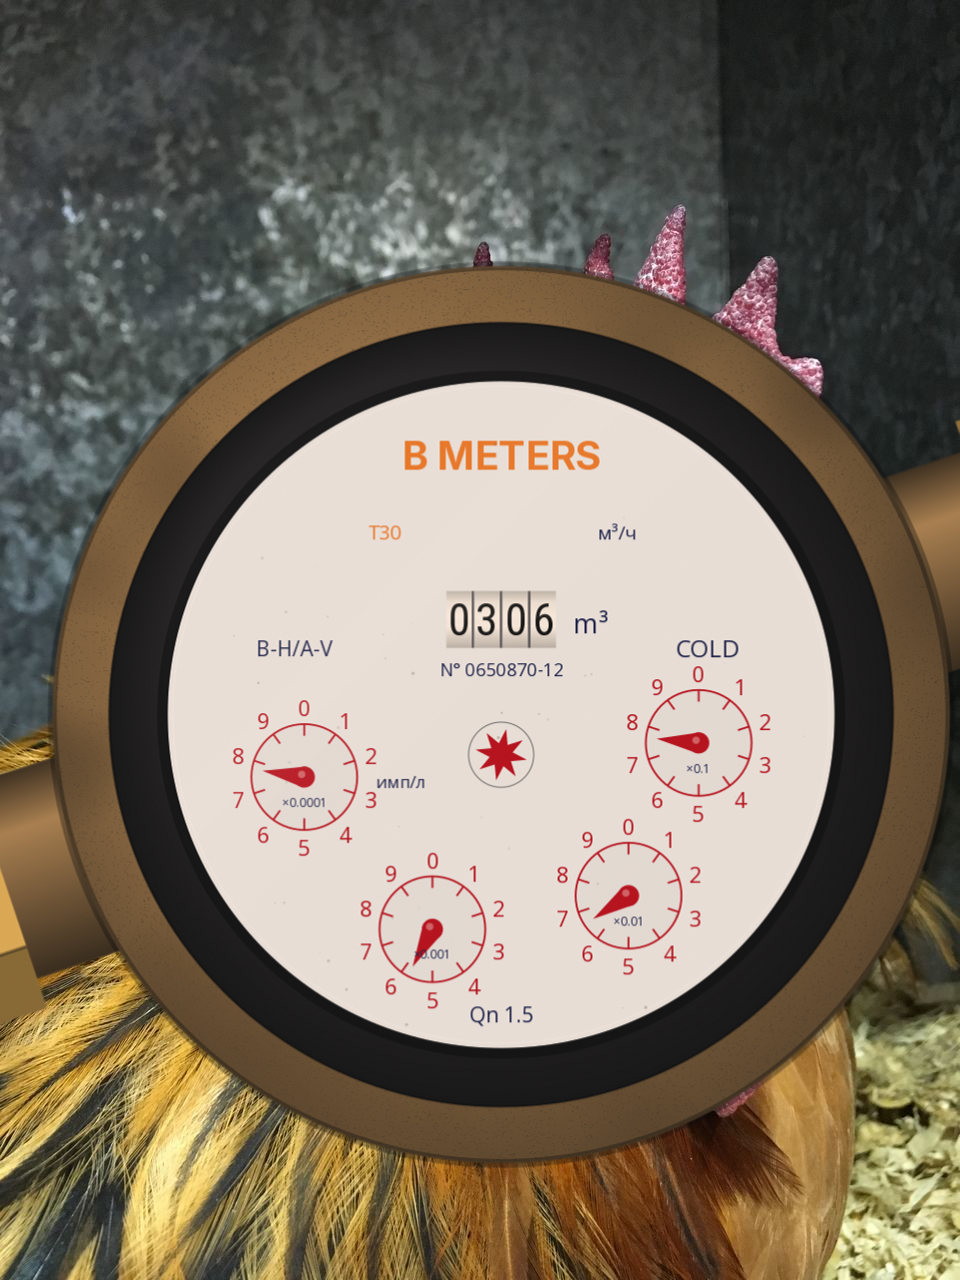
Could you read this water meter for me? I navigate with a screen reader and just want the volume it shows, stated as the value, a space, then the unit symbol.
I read 306.7657 m³
